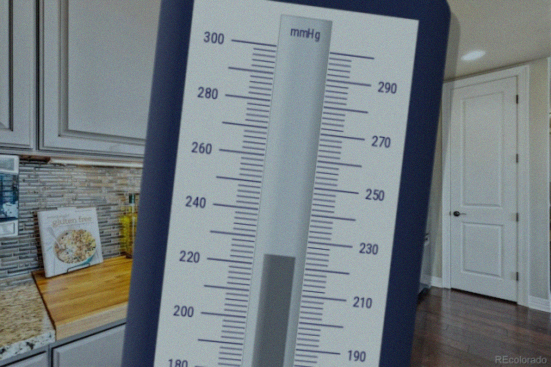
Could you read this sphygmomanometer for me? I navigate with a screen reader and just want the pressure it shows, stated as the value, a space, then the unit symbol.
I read 224 mmHg
